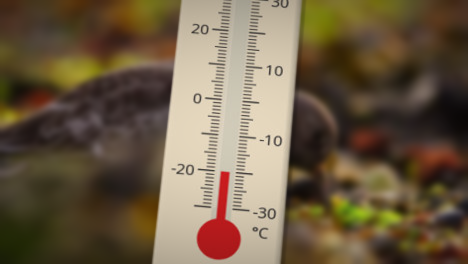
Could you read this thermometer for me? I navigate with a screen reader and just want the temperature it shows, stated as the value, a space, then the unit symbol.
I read -20 °C
